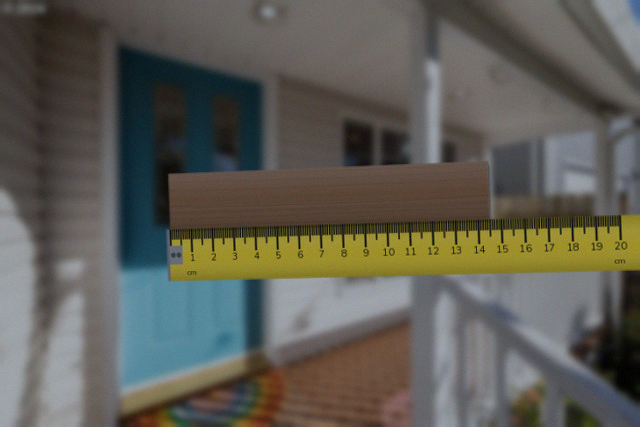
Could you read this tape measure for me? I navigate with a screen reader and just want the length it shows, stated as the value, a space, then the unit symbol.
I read 14.5 cm
